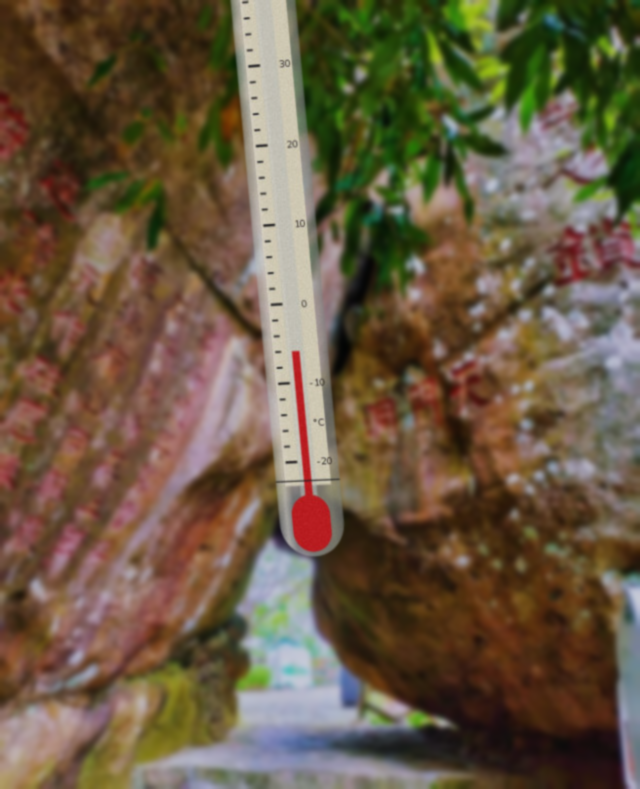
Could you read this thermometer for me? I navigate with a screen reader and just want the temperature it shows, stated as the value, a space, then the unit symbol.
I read -6 °C
